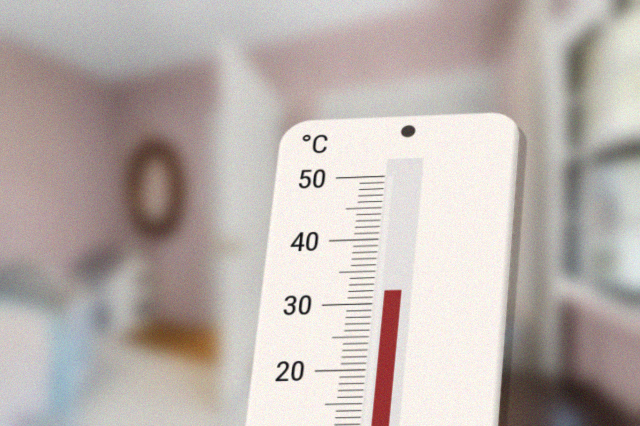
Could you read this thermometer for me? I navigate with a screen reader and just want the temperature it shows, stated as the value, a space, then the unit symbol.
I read 32 °C
